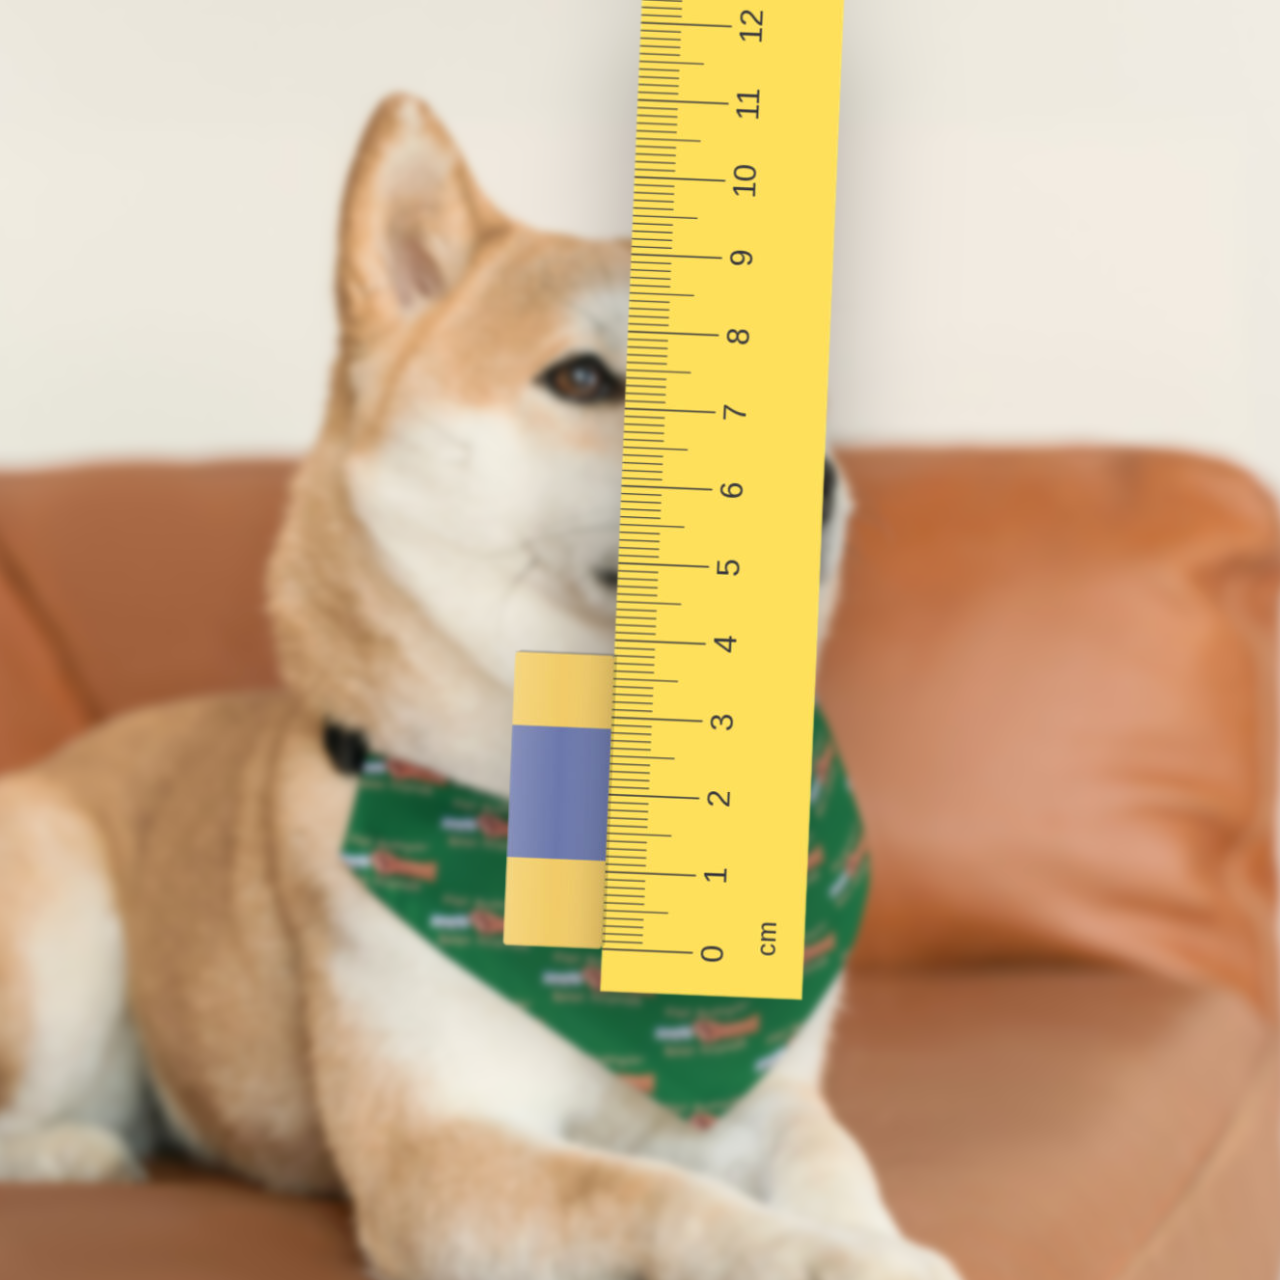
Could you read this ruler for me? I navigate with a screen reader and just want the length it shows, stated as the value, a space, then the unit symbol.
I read 3.8 cm
